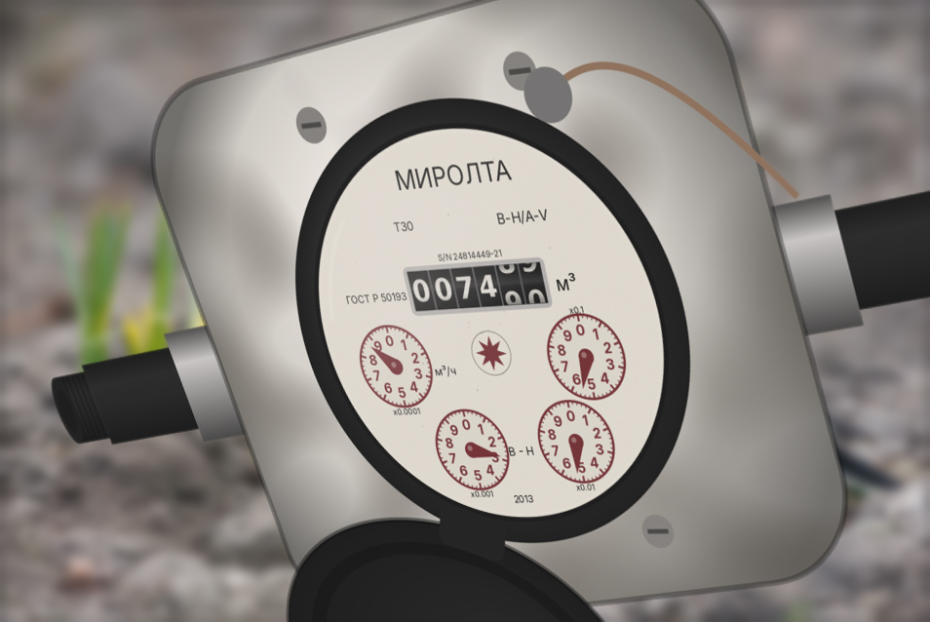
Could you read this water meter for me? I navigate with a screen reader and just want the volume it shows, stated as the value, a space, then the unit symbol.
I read 7489.5528 m³
